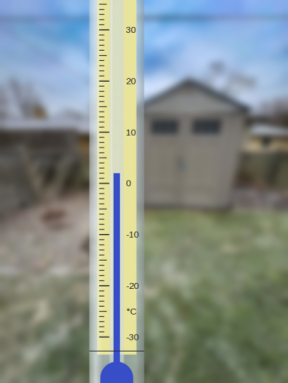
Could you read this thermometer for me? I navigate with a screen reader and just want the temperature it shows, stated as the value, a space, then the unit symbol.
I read 2 °C
